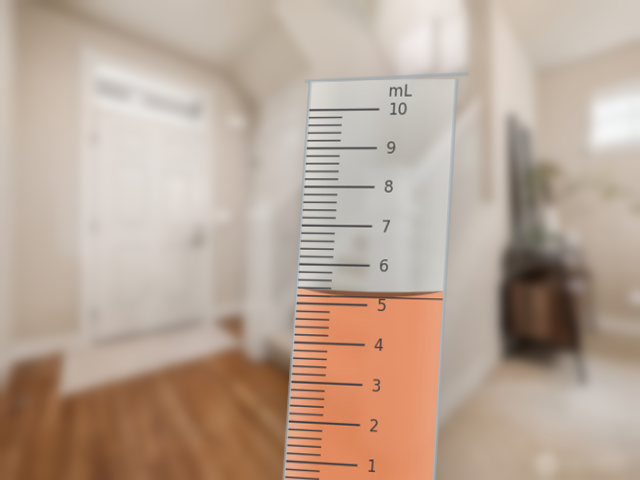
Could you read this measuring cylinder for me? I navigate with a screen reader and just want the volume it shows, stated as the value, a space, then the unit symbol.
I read 5.2 mL
